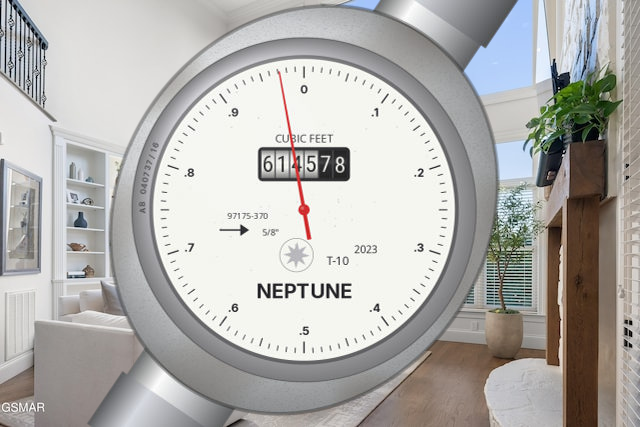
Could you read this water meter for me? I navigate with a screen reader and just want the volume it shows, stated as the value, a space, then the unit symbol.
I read 614577.97 ft³
